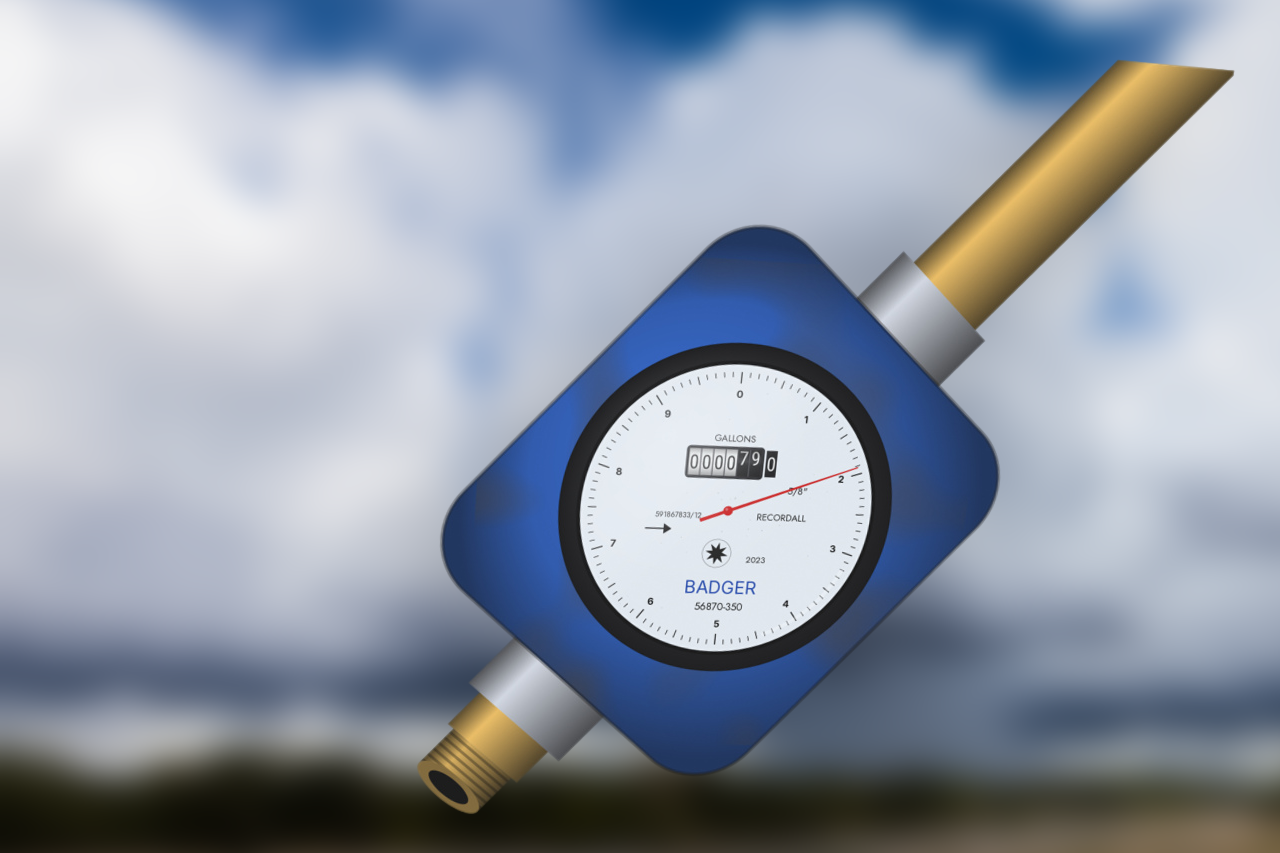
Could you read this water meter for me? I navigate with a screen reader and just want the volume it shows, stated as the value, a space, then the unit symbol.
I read 791.9 gal
